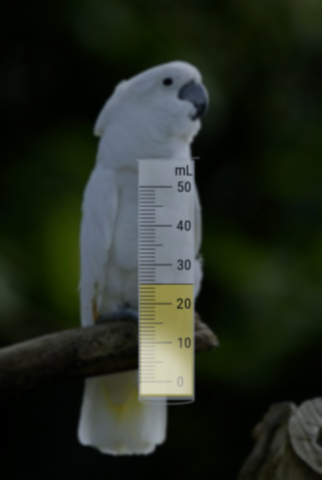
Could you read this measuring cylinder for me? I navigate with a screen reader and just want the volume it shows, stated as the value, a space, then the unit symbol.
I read 25 mL
